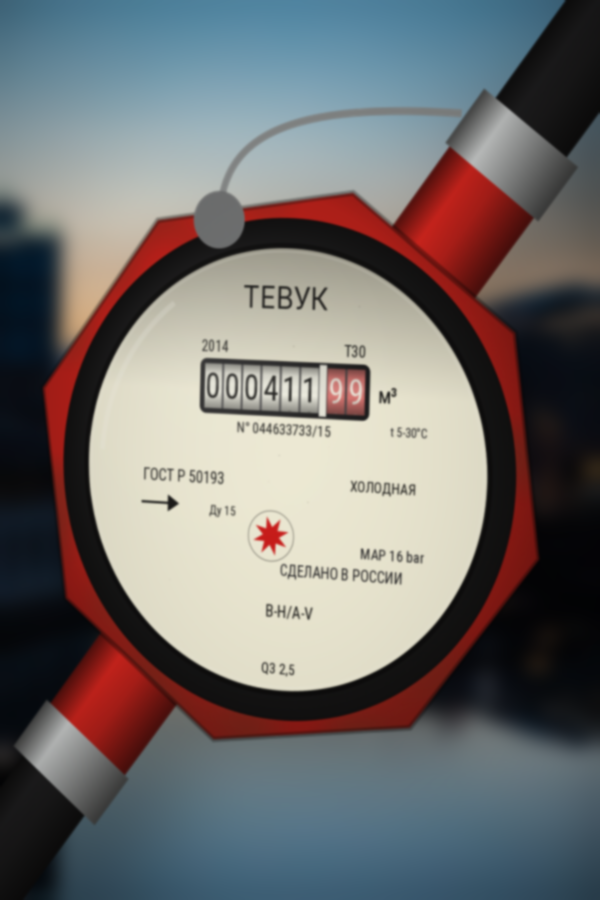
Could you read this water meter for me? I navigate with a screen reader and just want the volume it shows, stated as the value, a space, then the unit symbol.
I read 411.99 m³
